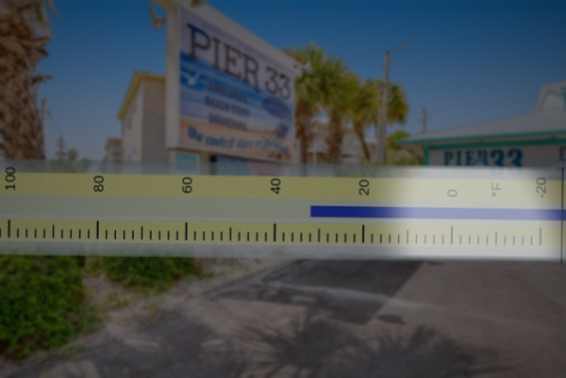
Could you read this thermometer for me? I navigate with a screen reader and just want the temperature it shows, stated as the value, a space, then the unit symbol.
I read 32 °F
